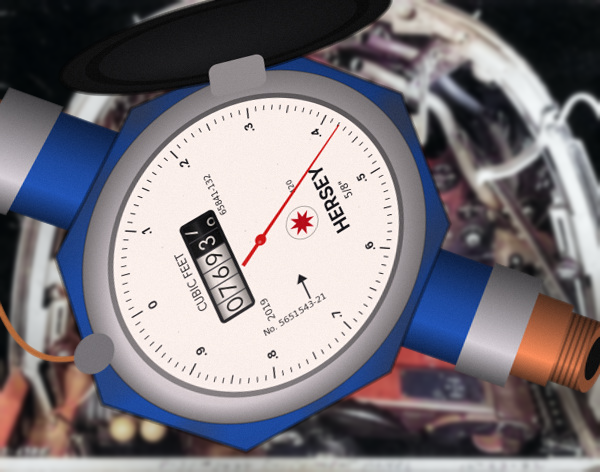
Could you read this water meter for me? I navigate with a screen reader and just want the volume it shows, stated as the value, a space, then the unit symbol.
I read 76937.42 ft³
